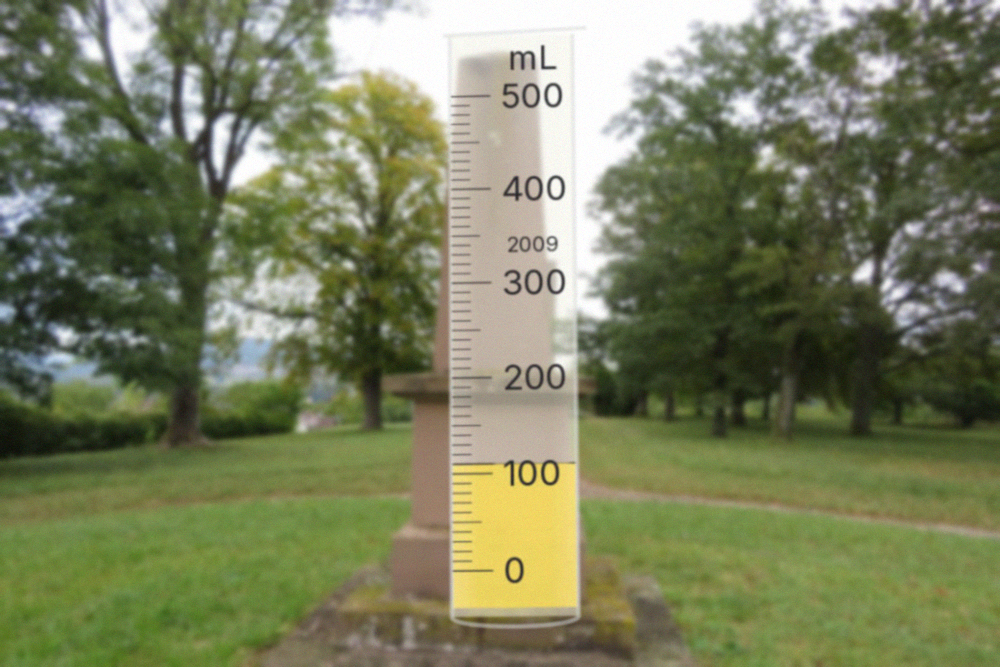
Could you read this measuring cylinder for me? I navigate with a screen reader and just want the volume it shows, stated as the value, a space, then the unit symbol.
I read 110 mL
